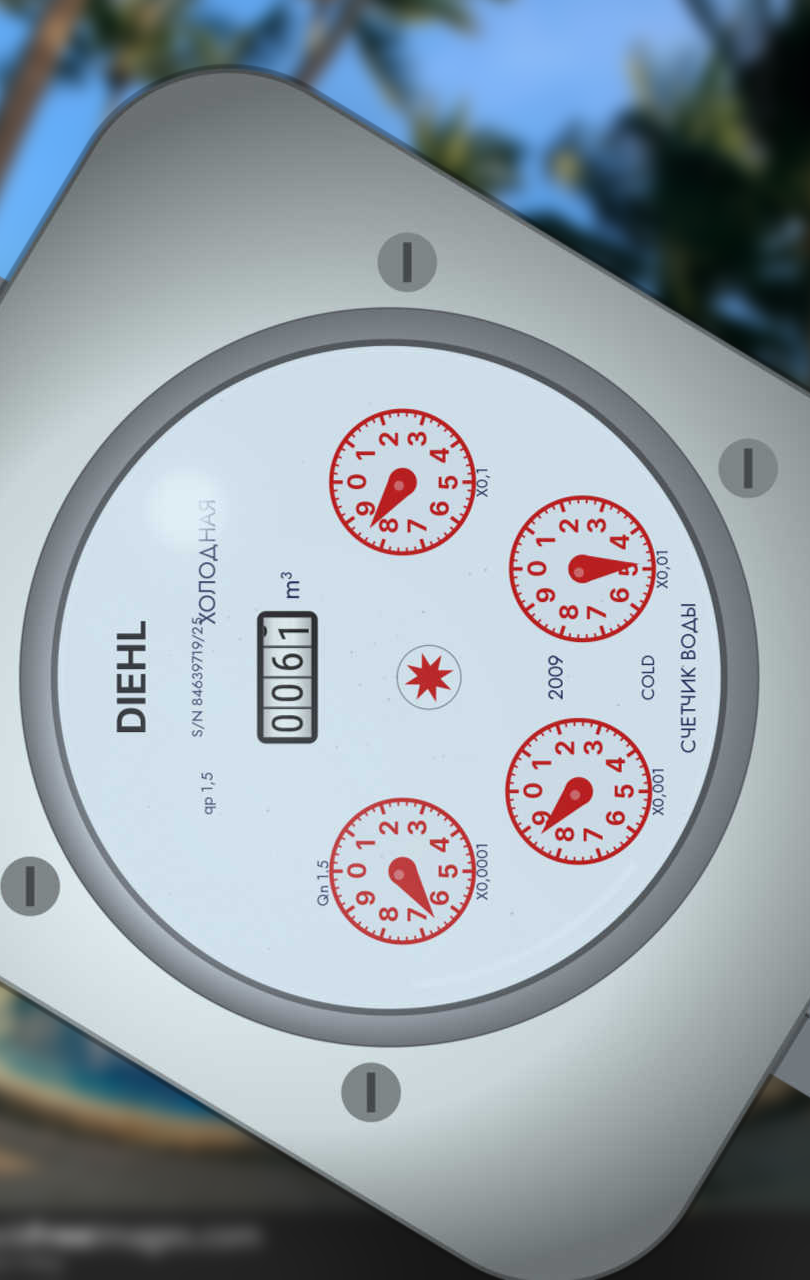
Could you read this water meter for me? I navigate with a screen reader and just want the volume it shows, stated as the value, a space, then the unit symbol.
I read 60.8486 m³
